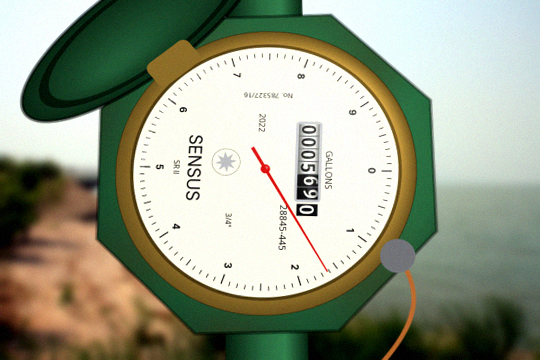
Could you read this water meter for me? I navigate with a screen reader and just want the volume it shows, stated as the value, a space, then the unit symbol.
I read 5691.6 gal
